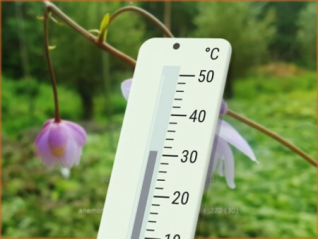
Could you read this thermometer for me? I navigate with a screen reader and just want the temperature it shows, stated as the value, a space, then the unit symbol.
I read 31 °C
